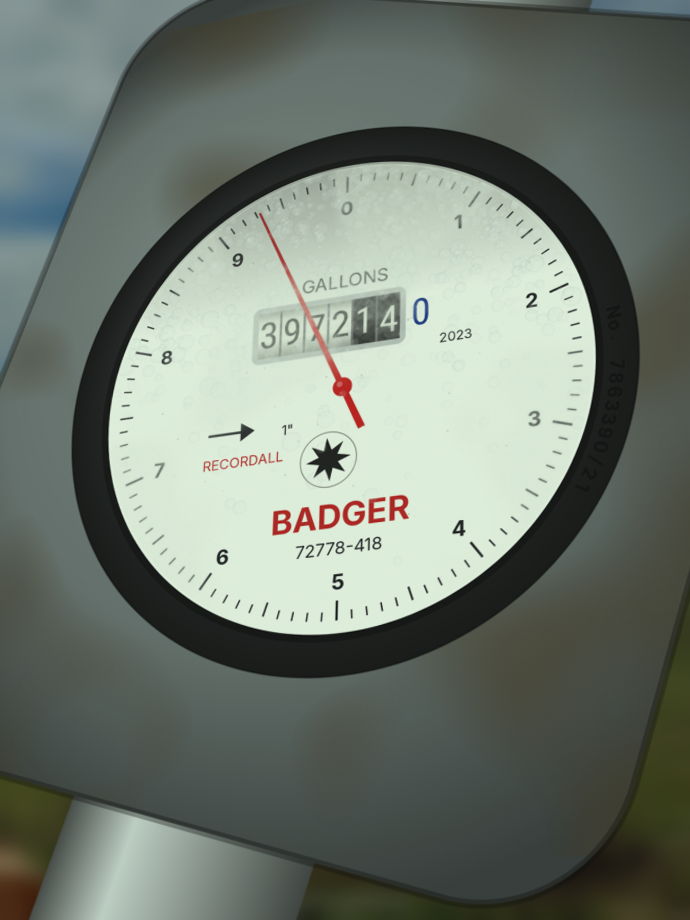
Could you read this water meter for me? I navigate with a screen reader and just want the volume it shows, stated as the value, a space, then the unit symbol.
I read 3972139.3 gal
